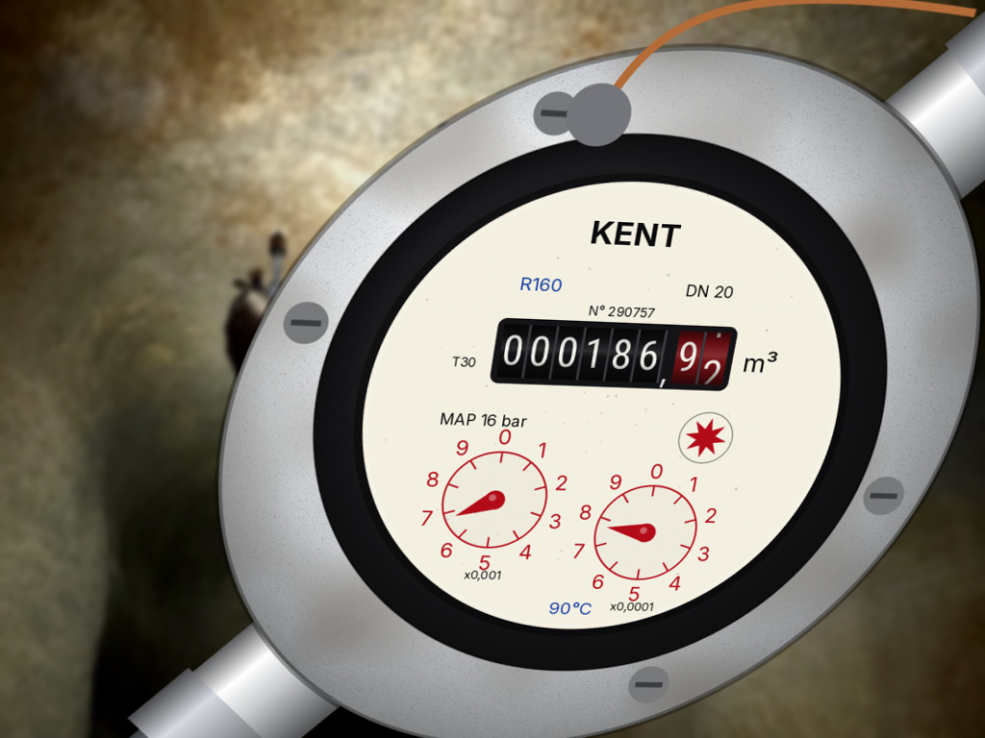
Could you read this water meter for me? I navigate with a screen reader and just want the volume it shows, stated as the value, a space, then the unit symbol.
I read 186.9167 m³
